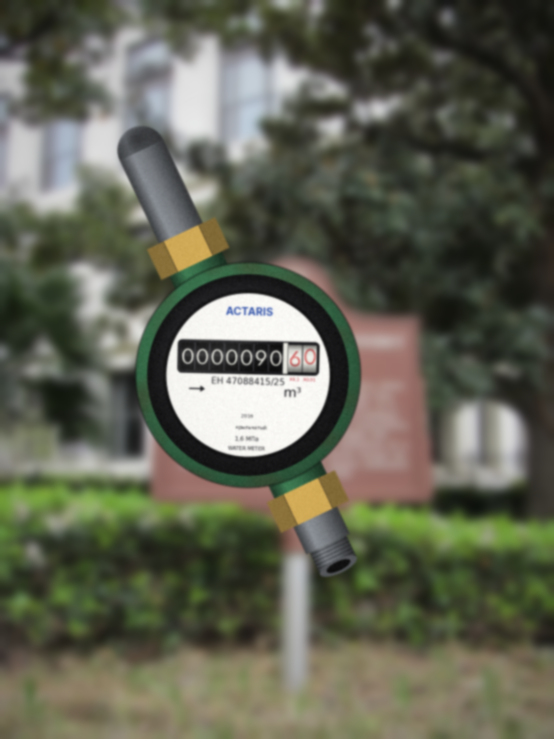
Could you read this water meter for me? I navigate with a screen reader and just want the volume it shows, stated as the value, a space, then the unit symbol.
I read 90.60 m³
